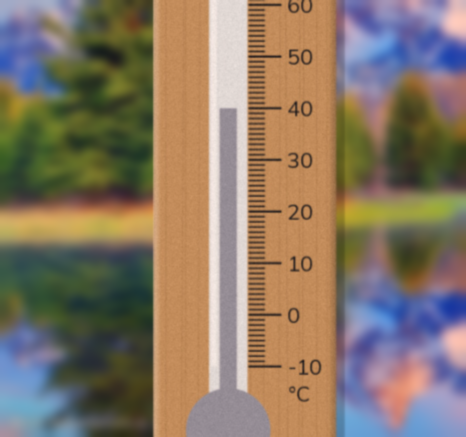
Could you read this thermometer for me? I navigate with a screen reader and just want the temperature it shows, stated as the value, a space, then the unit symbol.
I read 40 °C
